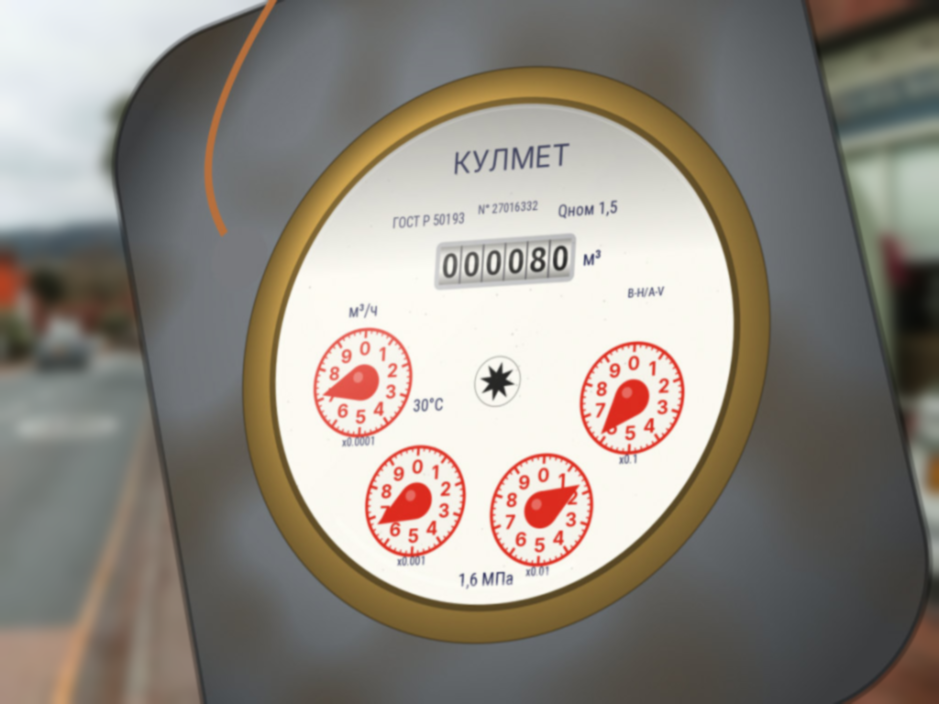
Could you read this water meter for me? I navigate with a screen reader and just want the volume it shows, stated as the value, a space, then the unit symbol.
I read 80.6167 m³
